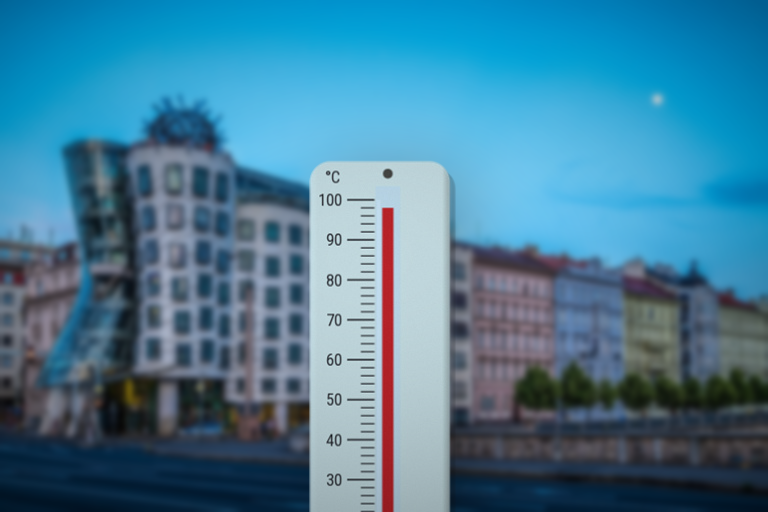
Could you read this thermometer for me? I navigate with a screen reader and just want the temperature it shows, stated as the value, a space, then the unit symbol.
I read 98 °C
